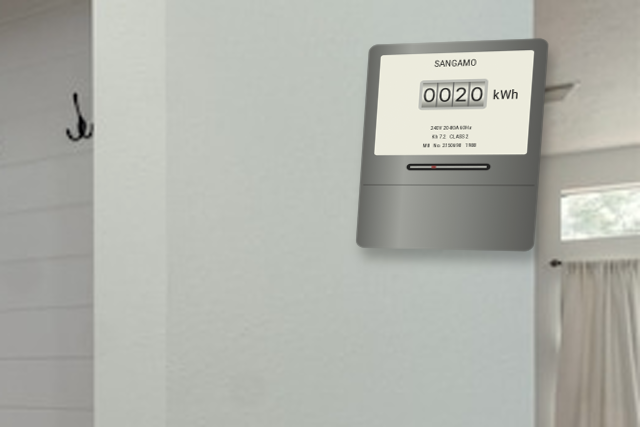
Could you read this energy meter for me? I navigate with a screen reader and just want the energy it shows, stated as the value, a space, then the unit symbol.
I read 20 kWh
